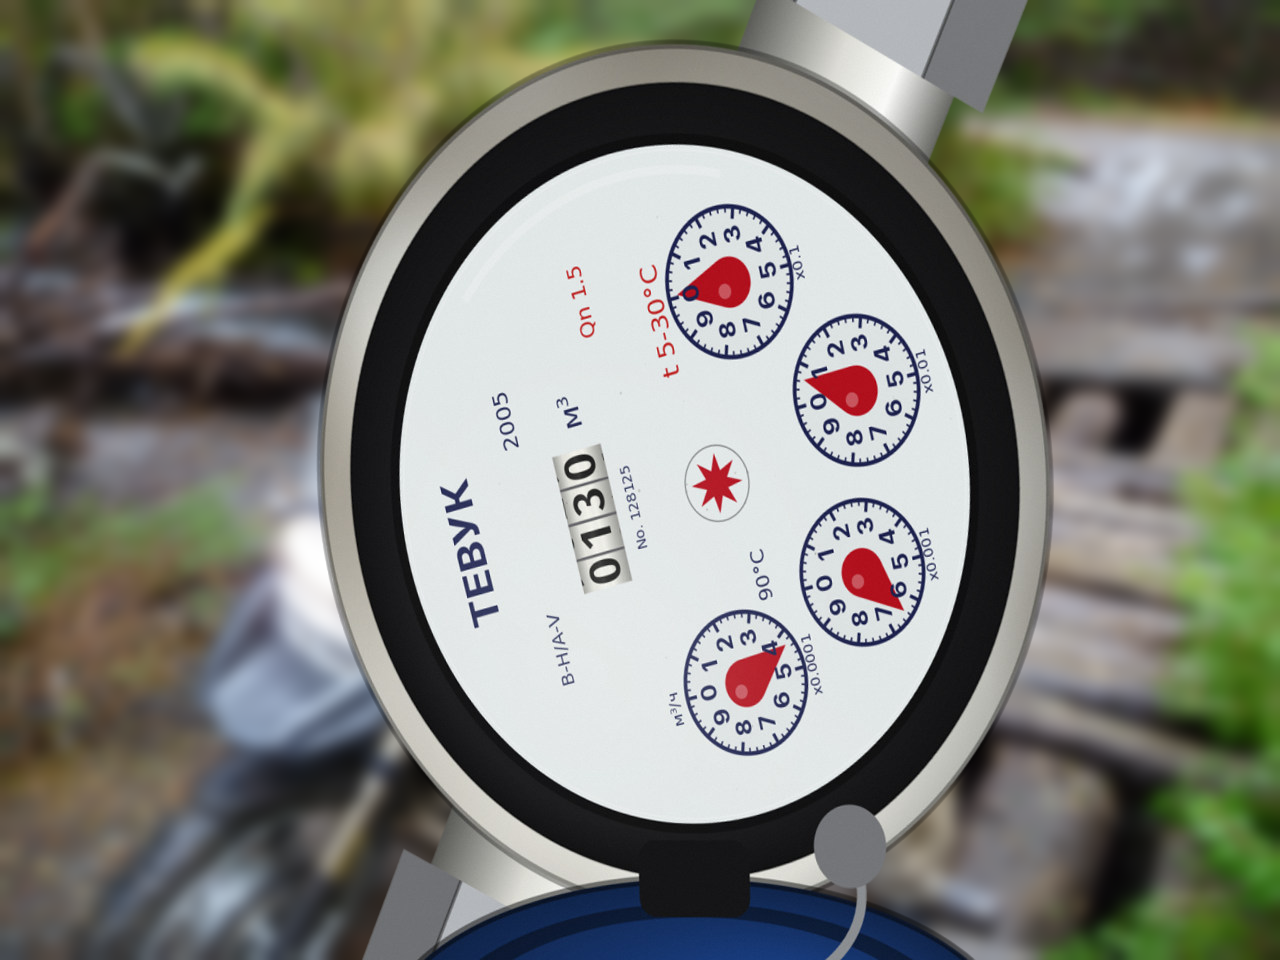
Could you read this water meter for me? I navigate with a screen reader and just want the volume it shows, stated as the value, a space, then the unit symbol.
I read 130.0064 m³
